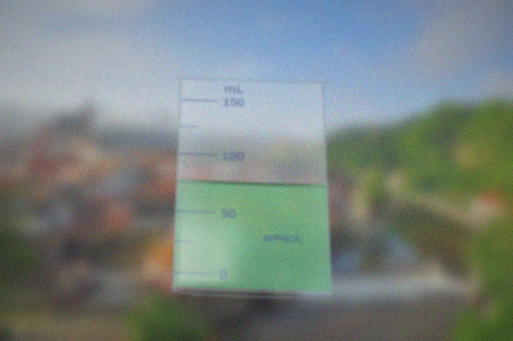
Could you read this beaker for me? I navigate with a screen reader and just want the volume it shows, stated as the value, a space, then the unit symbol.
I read 75 mL
